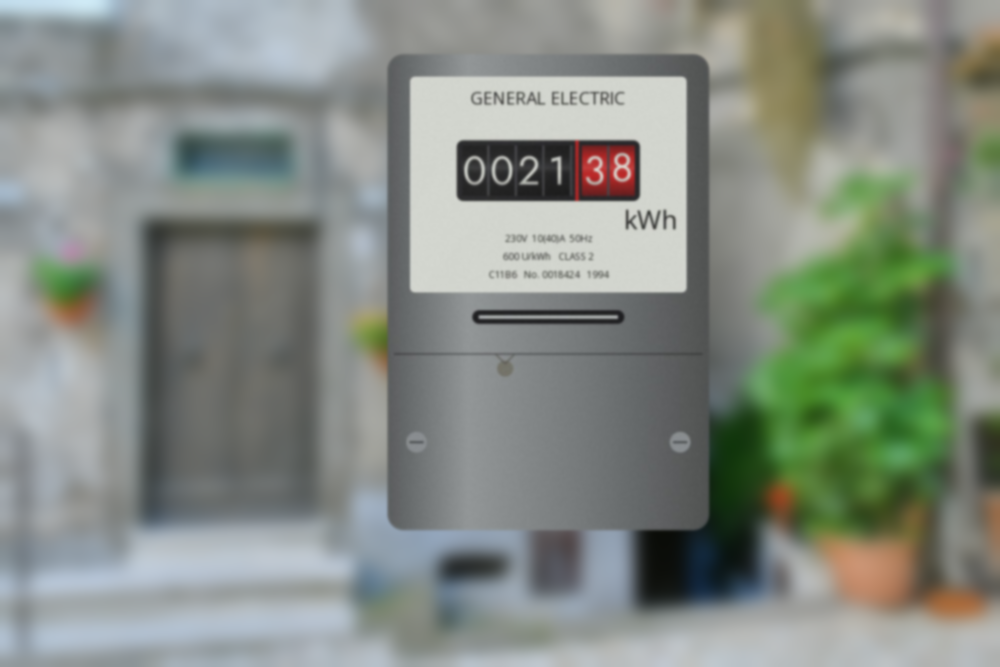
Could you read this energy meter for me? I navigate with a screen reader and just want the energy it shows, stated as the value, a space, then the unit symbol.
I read 21.38 kWh
